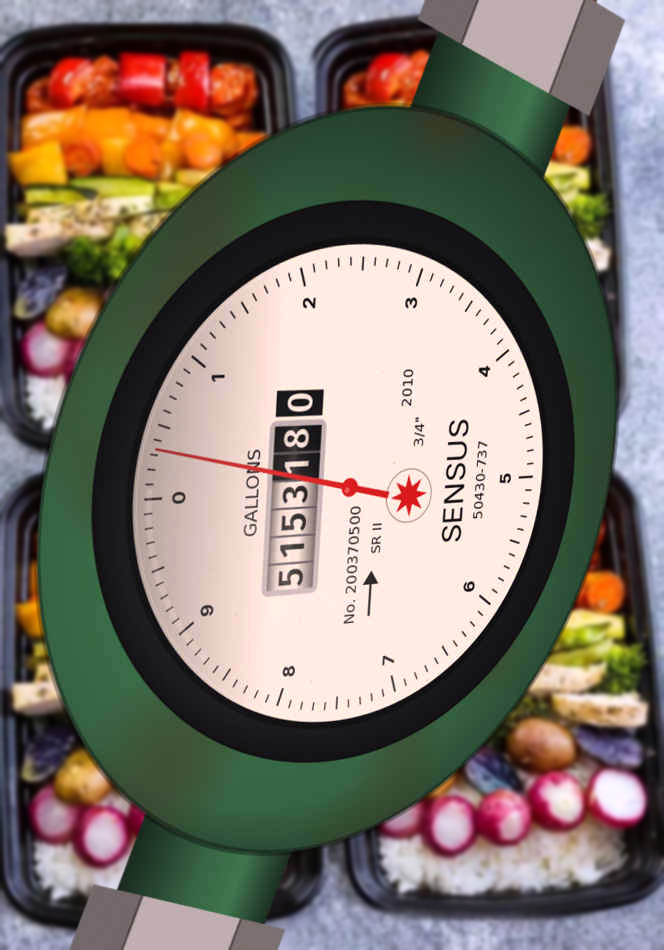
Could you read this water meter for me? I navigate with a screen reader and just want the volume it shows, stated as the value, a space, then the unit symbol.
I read 5153180.3 gal
